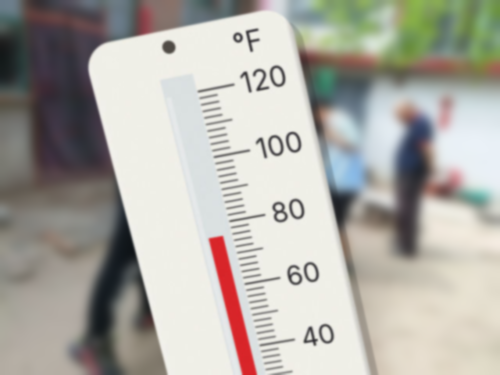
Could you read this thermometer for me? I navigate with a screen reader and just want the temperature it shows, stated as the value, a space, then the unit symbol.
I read 76 °F
